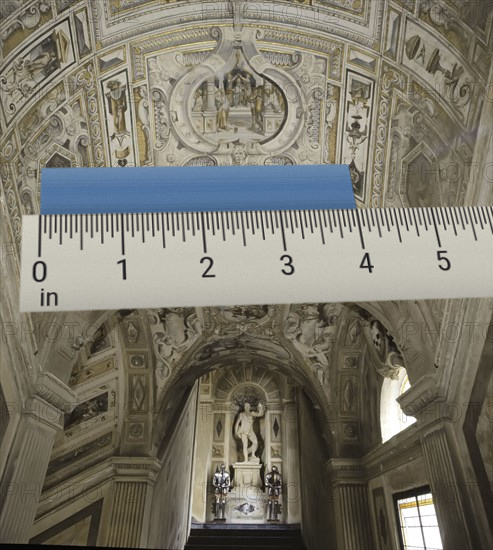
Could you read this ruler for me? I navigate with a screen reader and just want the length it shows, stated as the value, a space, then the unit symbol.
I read 4 in
